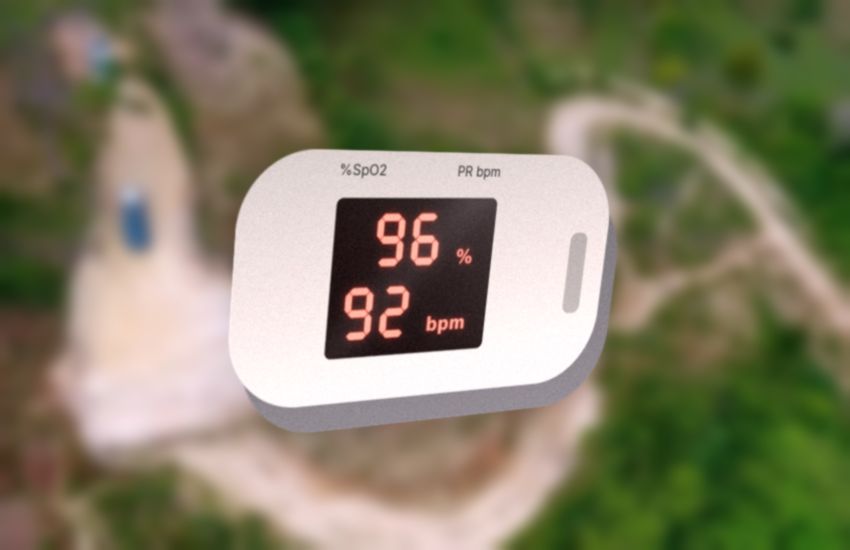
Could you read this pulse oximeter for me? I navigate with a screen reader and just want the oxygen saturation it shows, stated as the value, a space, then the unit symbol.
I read 96 %
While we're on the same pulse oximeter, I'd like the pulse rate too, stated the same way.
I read 92 bpm
